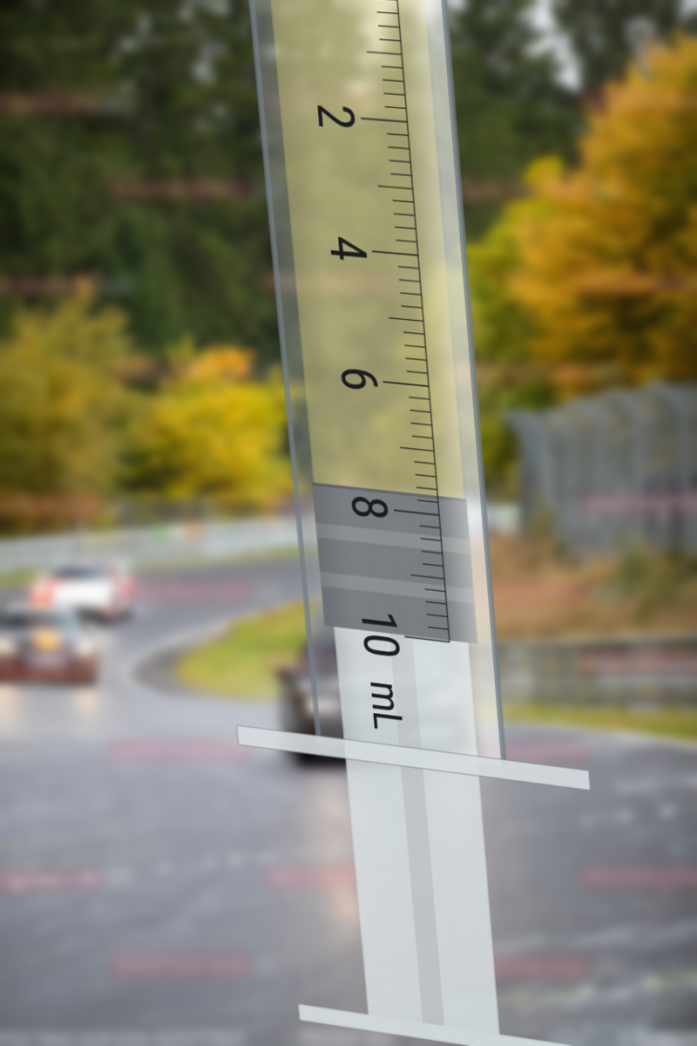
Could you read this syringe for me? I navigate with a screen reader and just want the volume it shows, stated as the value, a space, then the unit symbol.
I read 7.7 mL
